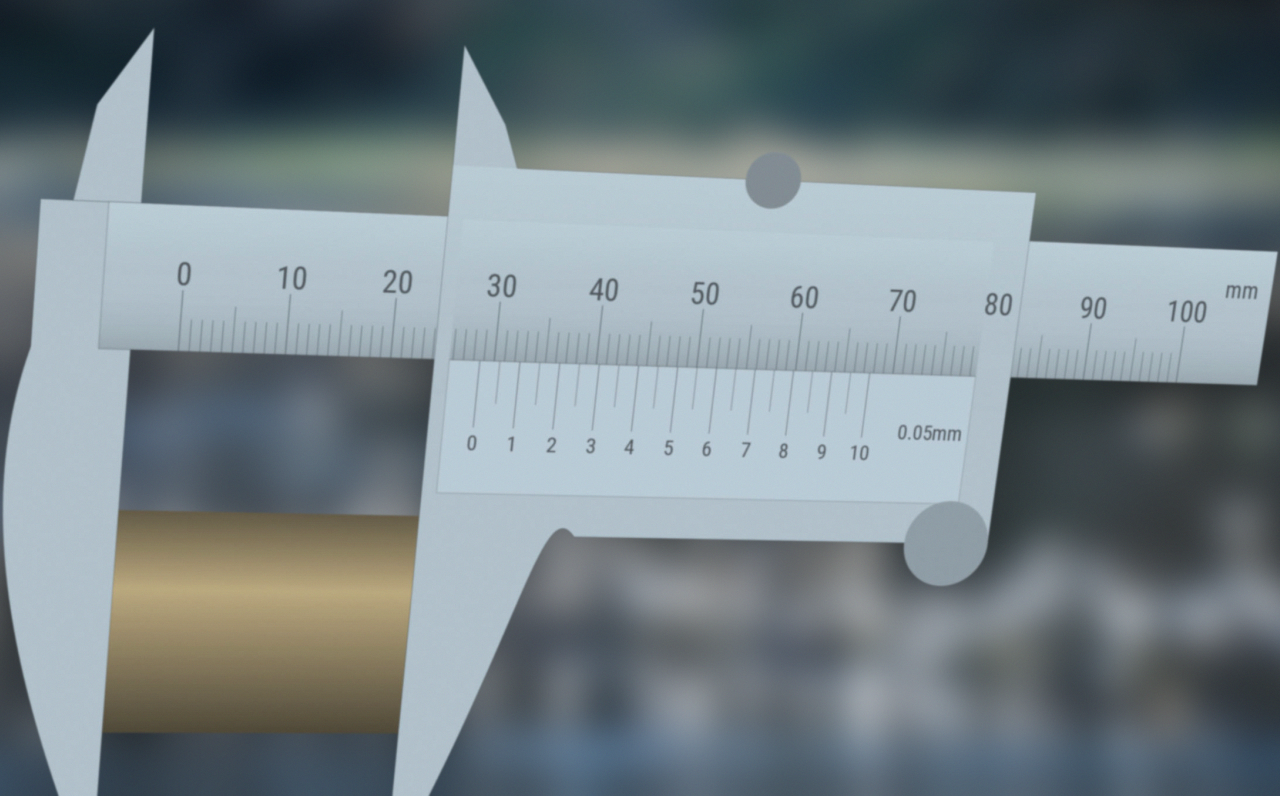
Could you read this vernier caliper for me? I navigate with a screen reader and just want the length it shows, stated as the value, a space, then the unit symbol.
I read 28.6 mm
